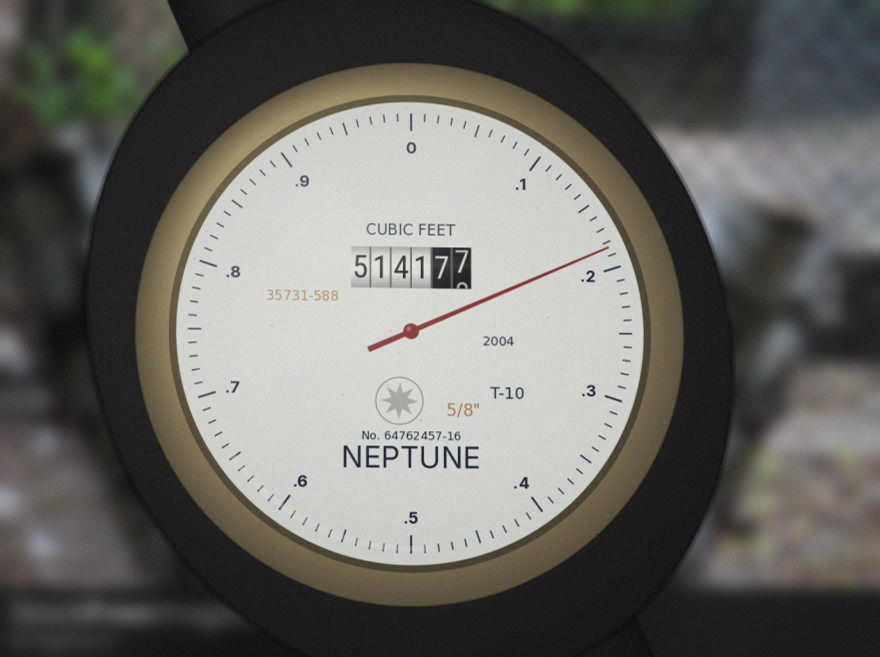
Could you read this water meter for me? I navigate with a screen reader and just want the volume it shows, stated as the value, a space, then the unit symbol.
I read 514177.18 ft³
